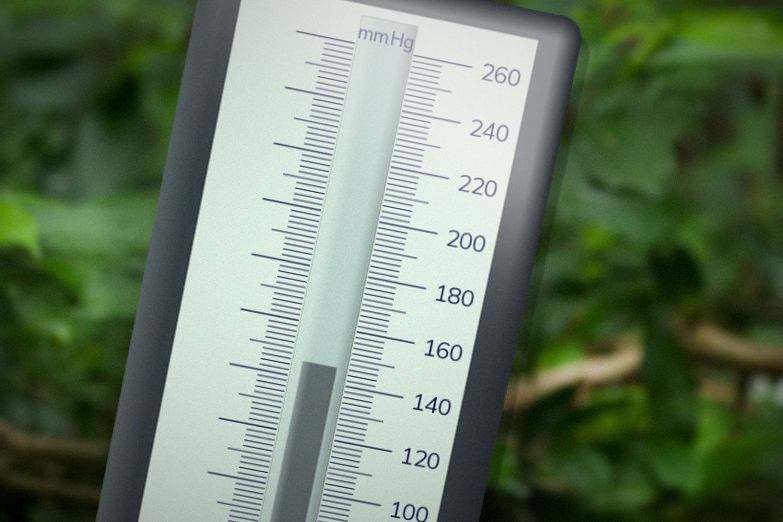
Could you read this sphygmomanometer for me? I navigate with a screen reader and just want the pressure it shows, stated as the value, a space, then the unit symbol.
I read 146 mmHg
